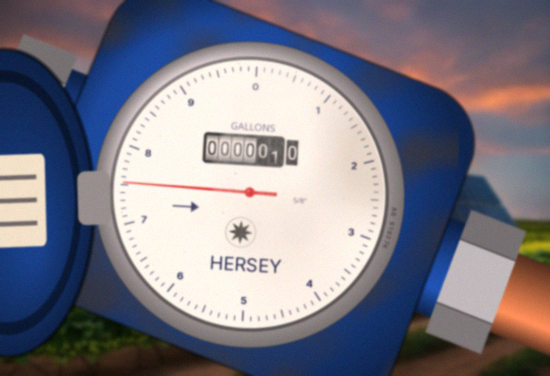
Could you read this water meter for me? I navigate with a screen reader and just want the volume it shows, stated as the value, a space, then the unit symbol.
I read 7.5 gal
